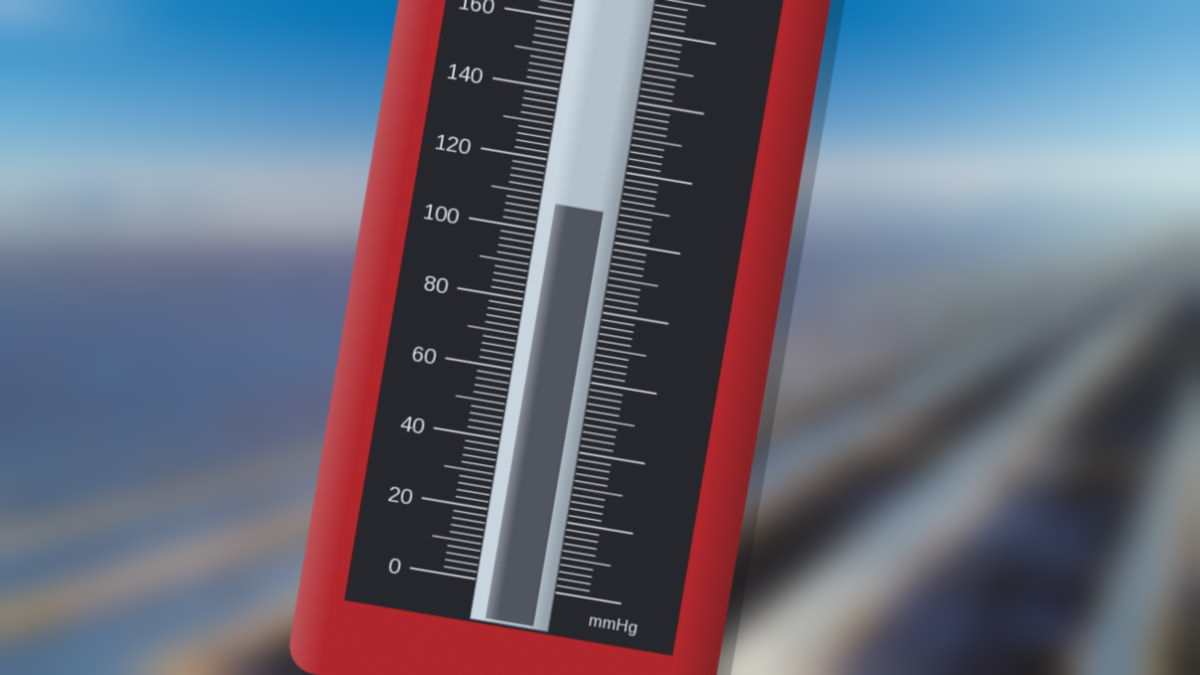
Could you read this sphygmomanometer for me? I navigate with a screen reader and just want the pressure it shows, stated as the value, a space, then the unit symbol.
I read 108 mmHg
